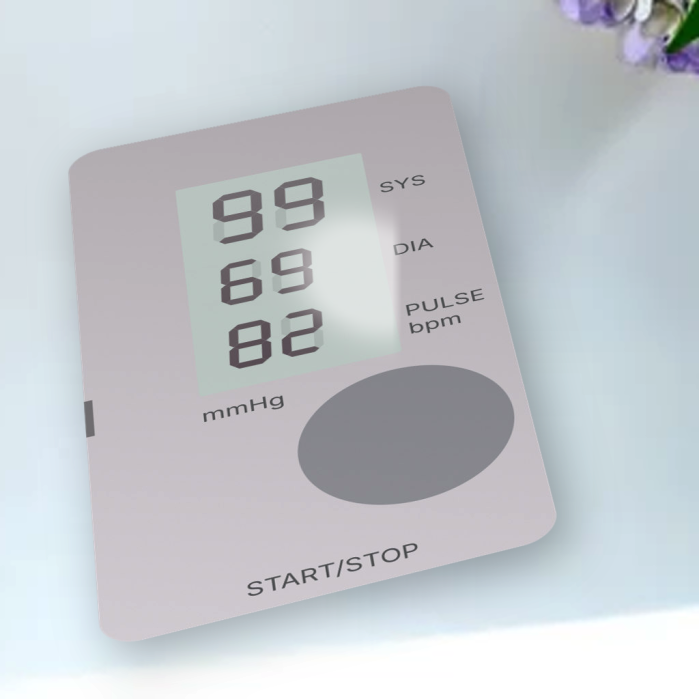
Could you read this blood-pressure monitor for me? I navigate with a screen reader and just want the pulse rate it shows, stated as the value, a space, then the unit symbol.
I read 82 bpm
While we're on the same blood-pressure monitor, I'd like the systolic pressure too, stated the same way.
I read 99 mmHg
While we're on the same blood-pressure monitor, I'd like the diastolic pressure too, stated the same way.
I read 69 mmHg
